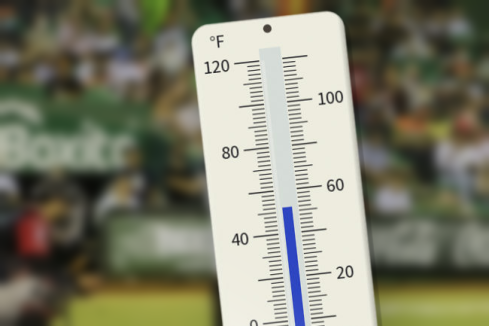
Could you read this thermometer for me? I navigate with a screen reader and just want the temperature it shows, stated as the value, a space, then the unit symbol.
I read 52 °F
